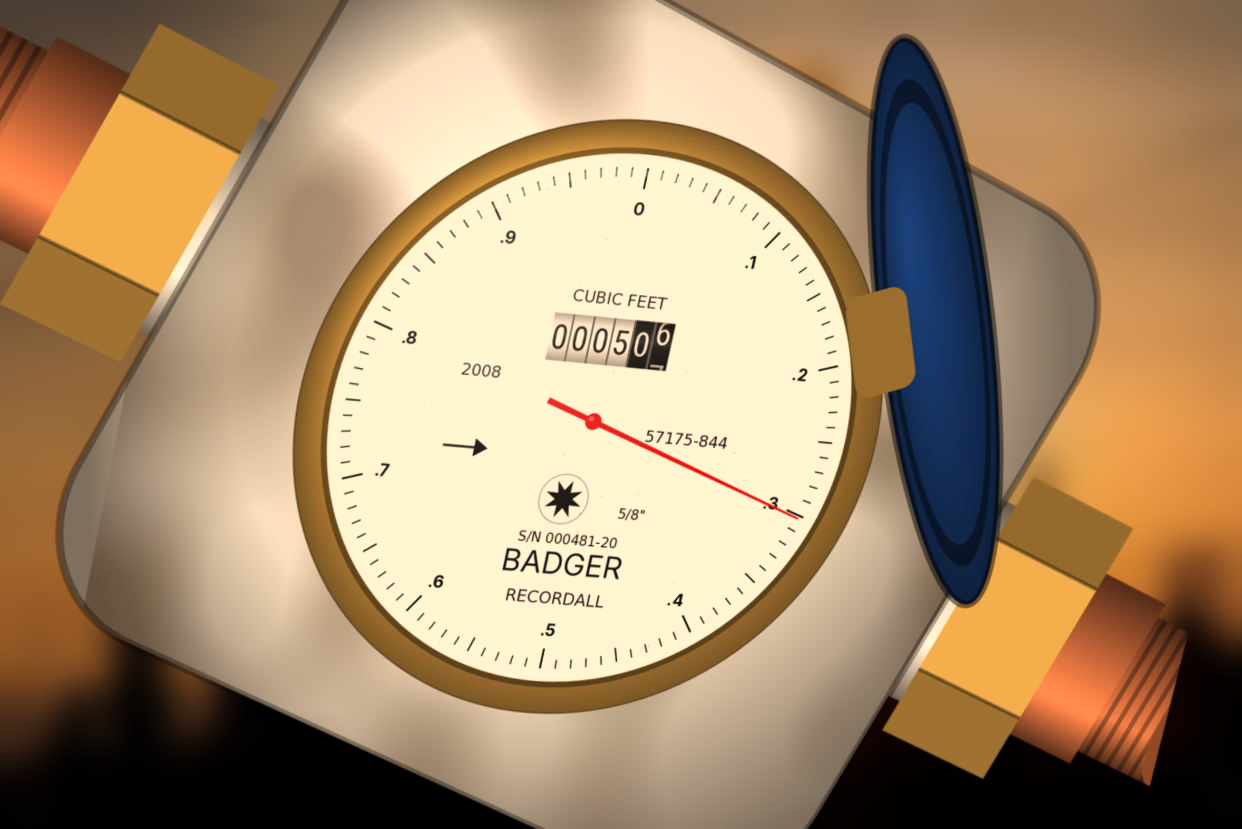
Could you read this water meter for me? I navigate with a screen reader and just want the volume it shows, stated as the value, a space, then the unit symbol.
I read 506.30 ft³
